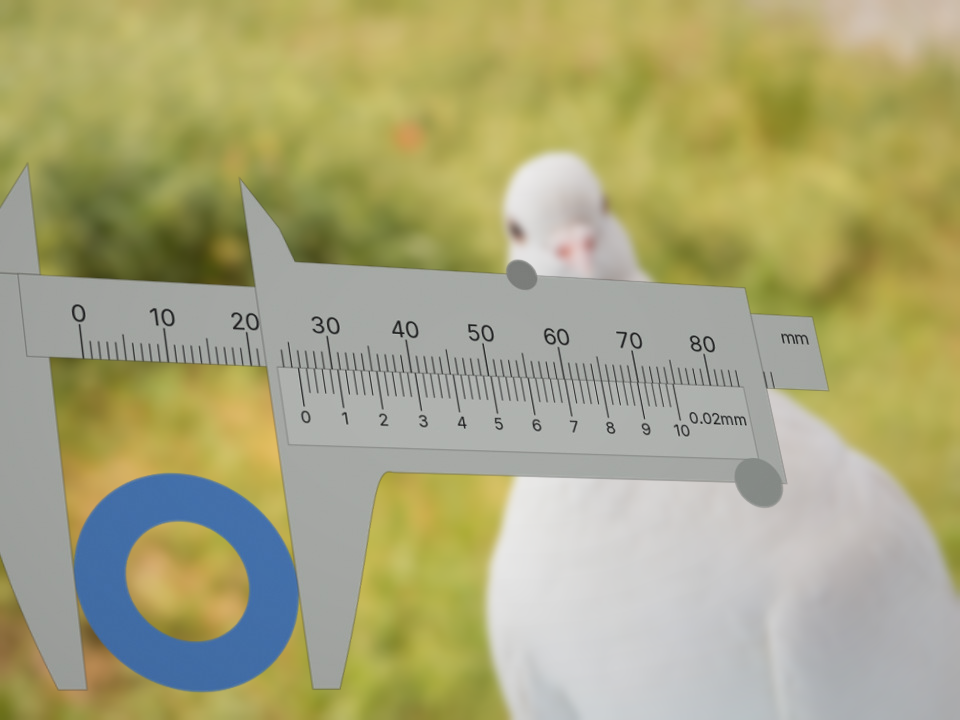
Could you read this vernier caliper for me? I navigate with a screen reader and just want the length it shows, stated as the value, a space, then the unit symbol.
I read 25.8 mm
